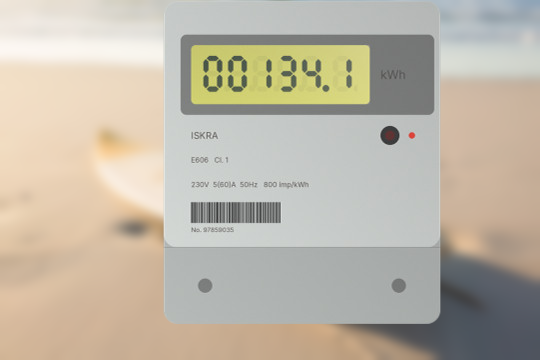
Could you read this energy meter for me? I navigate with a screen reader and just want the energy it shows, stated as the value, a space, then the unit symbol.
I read 134.1 kWh
